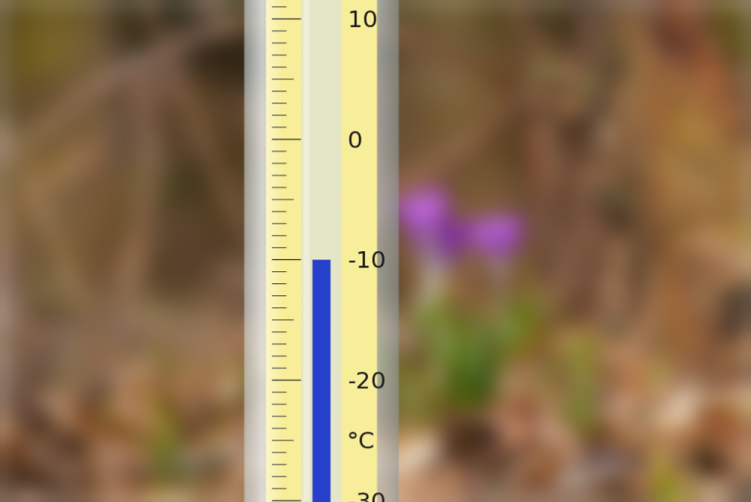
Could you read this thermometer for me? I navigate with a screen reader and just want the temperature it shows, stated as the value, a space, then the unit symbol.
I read -10 °C
